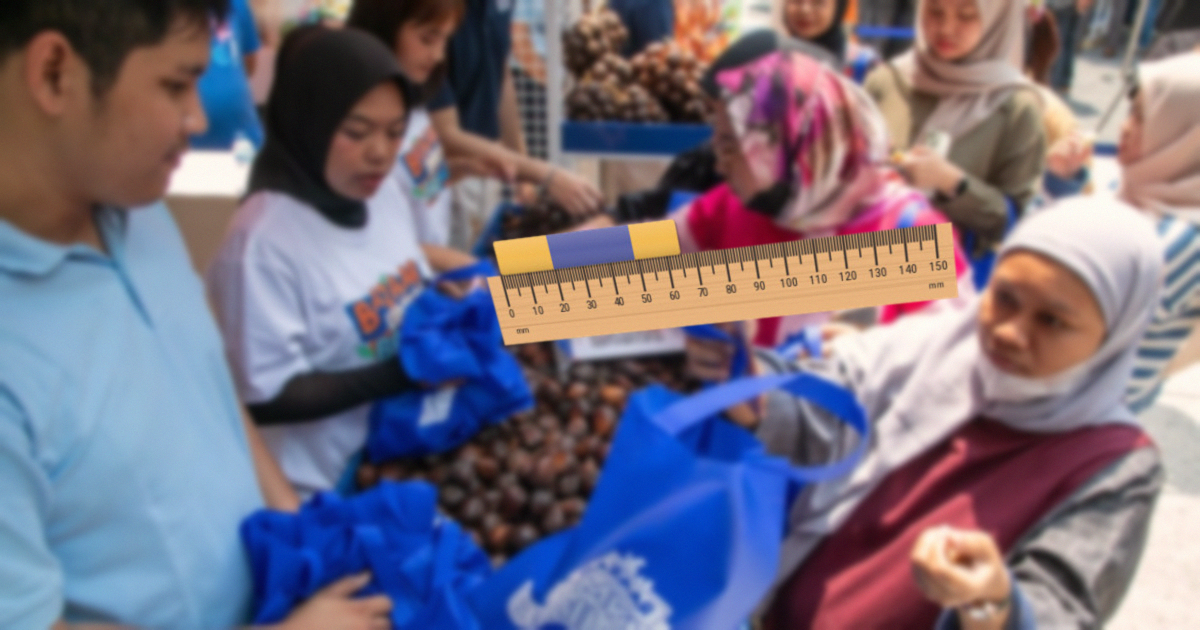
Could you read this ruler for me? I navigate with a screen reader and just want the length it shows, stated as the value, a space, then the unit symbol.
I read 65 mm
